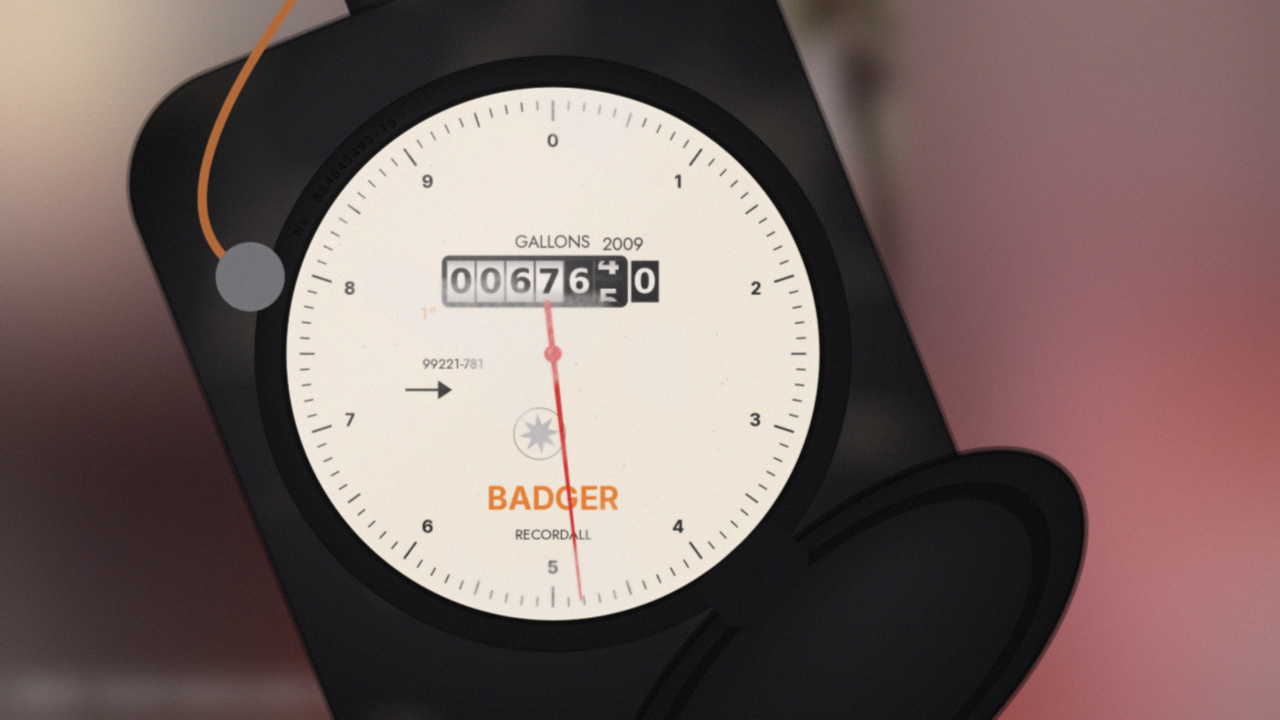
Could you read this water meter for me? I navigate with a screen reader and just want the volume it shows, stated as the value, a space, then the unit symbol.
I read 67644.8 gal
